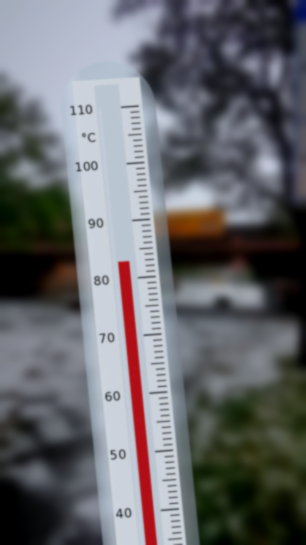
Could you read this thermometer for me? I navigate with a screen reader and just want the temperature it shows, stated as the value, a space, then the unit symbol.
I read 83 °C
